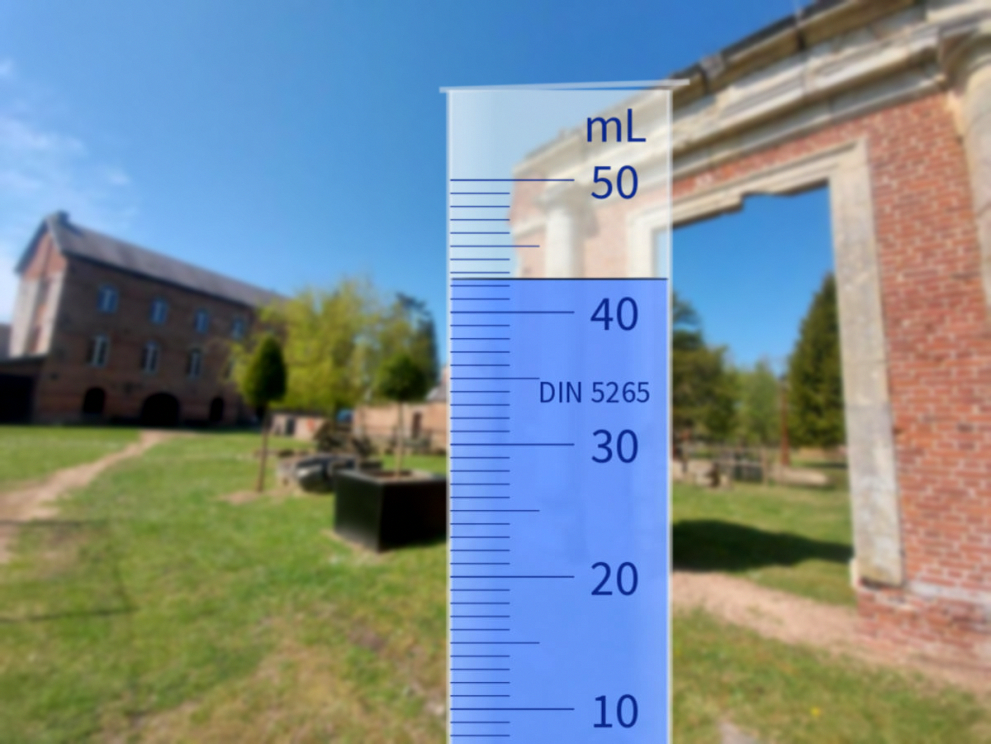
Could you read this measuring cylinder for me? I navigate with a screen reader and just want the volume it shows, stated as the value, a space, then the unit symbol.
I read 42.5 mL
